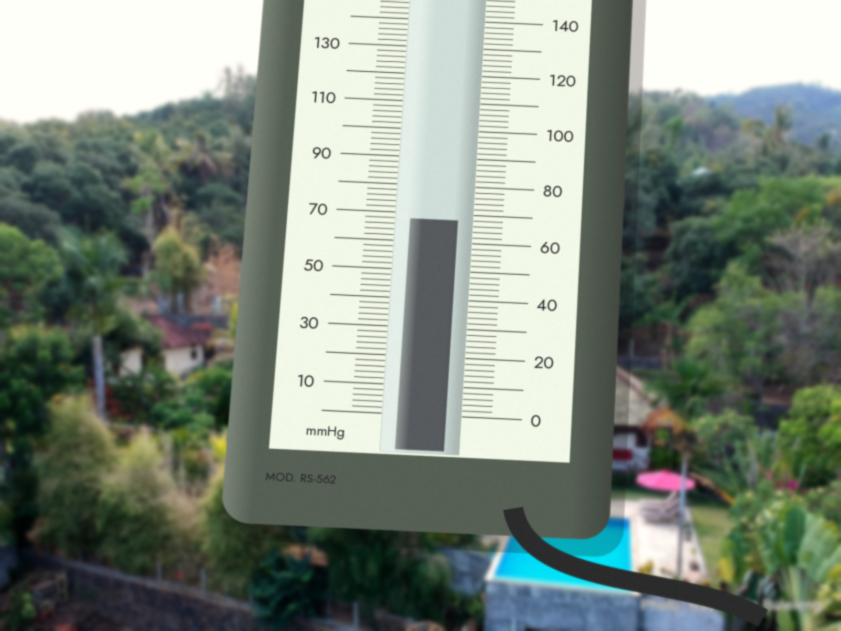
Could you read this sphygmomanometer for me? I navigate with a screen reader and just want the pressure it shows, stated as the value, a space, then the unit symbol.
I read 68 mmHg
